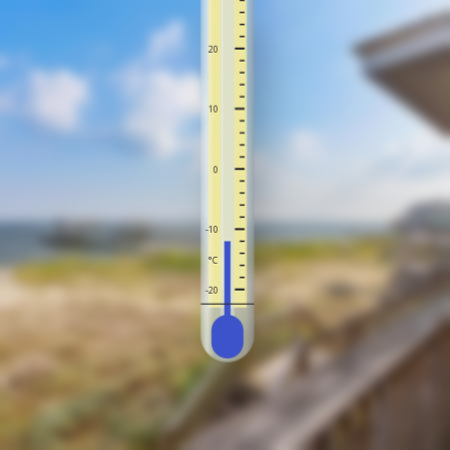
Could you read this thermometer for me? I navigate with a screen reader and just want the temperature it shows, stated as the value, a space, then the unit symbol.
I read -12 °C
